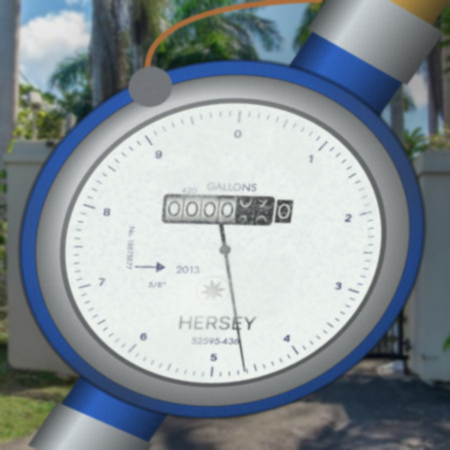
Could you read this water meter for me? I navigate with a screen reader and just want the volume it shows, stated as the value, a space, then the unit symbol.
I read 94.6 gal
